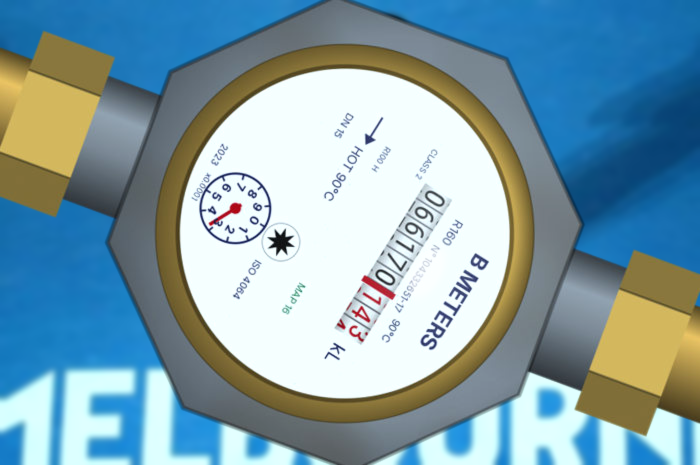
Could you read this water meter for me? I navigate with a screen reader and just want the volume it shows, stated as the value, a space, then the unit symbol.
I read 66170.1433 kL
